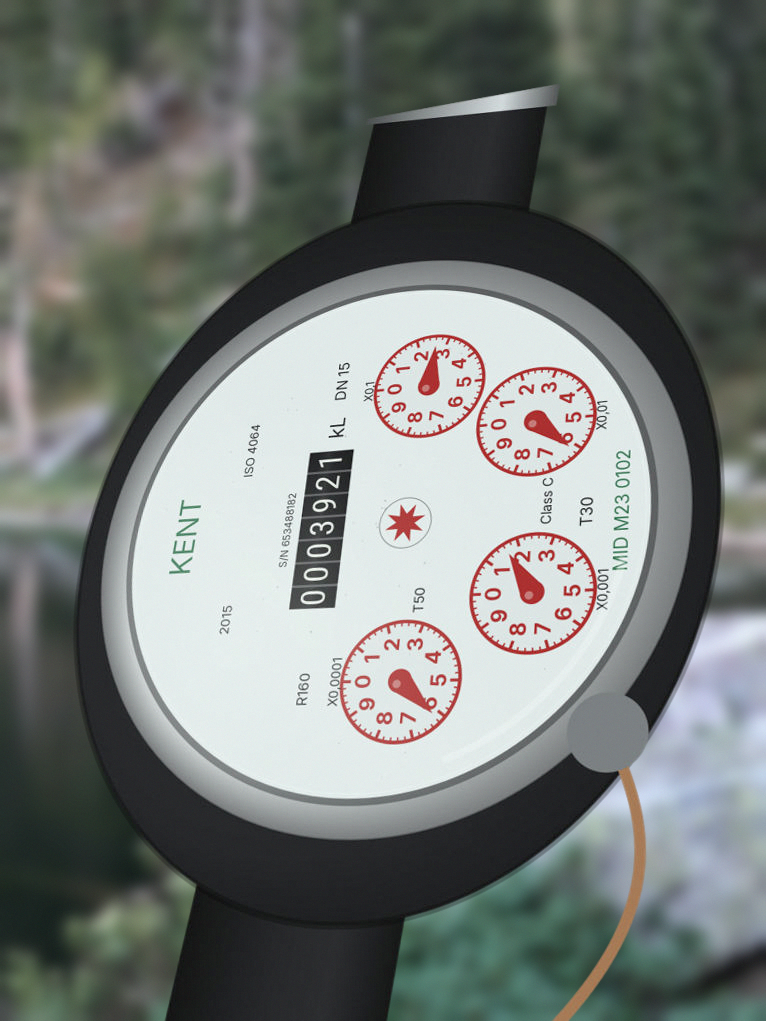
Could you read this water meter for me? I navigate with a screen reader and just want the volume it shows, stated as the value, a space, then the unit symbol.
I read 3921.2616 kL
